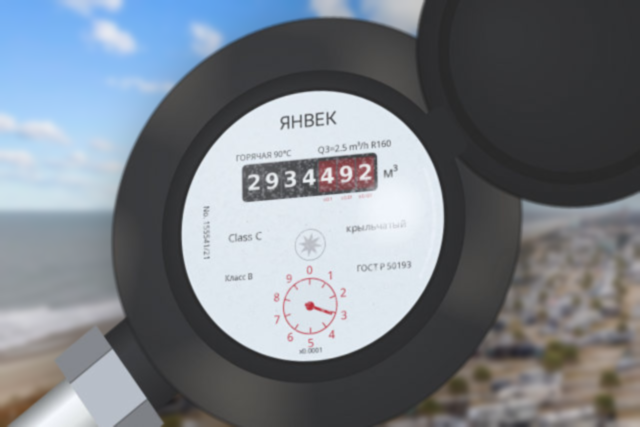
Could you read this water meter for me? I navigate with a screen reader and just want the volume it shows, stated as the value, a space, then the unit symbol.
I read 2934.4923 m³
